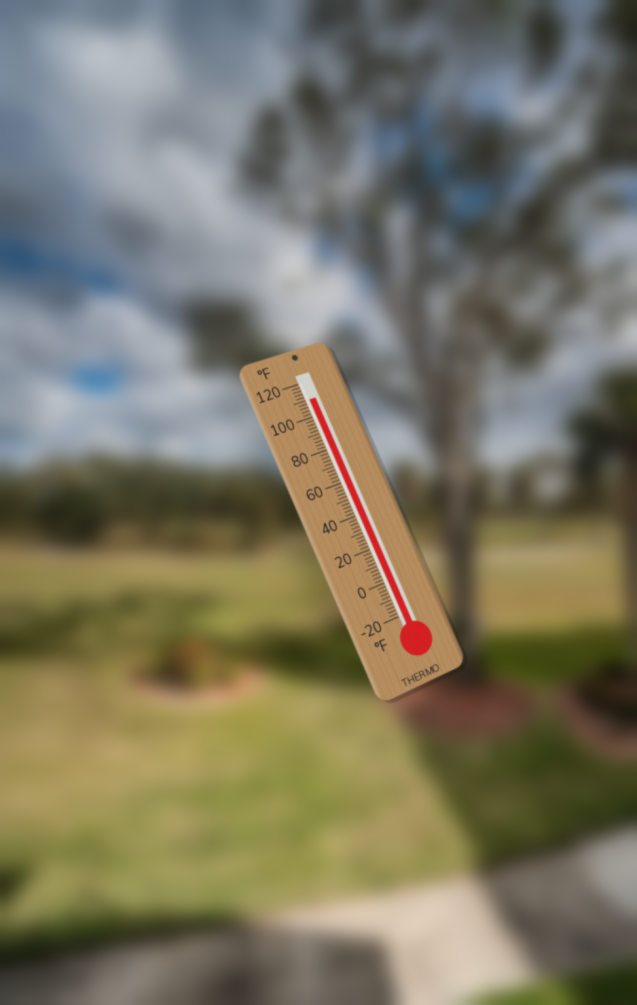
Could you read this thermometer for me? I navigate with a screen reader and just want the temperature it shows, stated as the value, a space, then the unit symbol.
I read 110 °F
